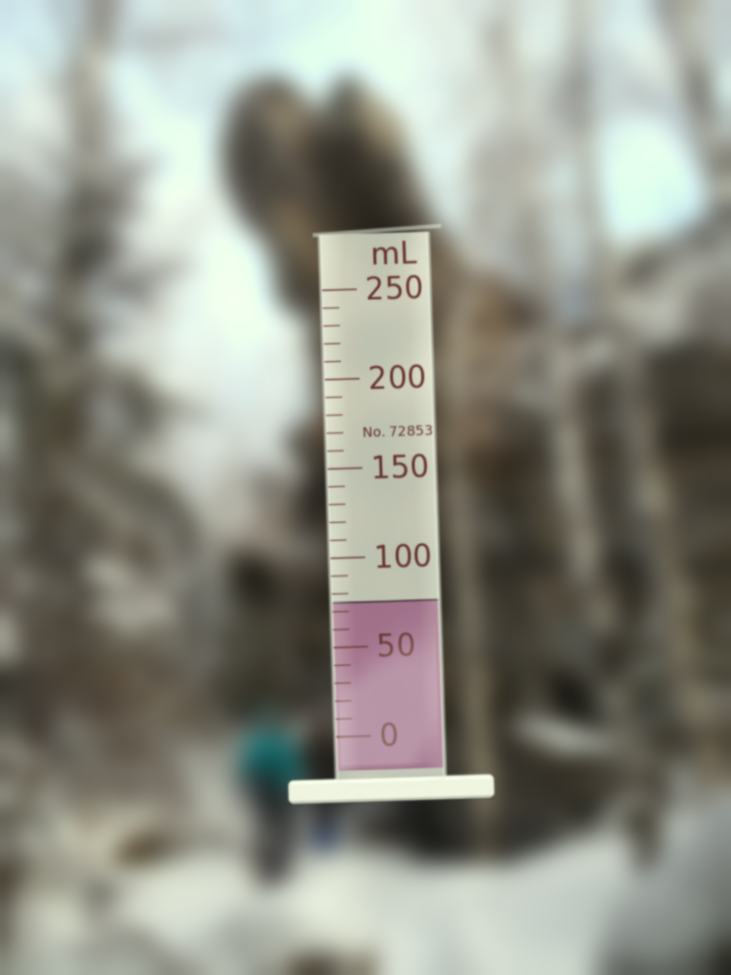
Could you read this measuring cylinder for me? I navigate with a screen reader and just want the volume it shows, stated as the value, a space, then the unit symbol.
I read 75 mL
